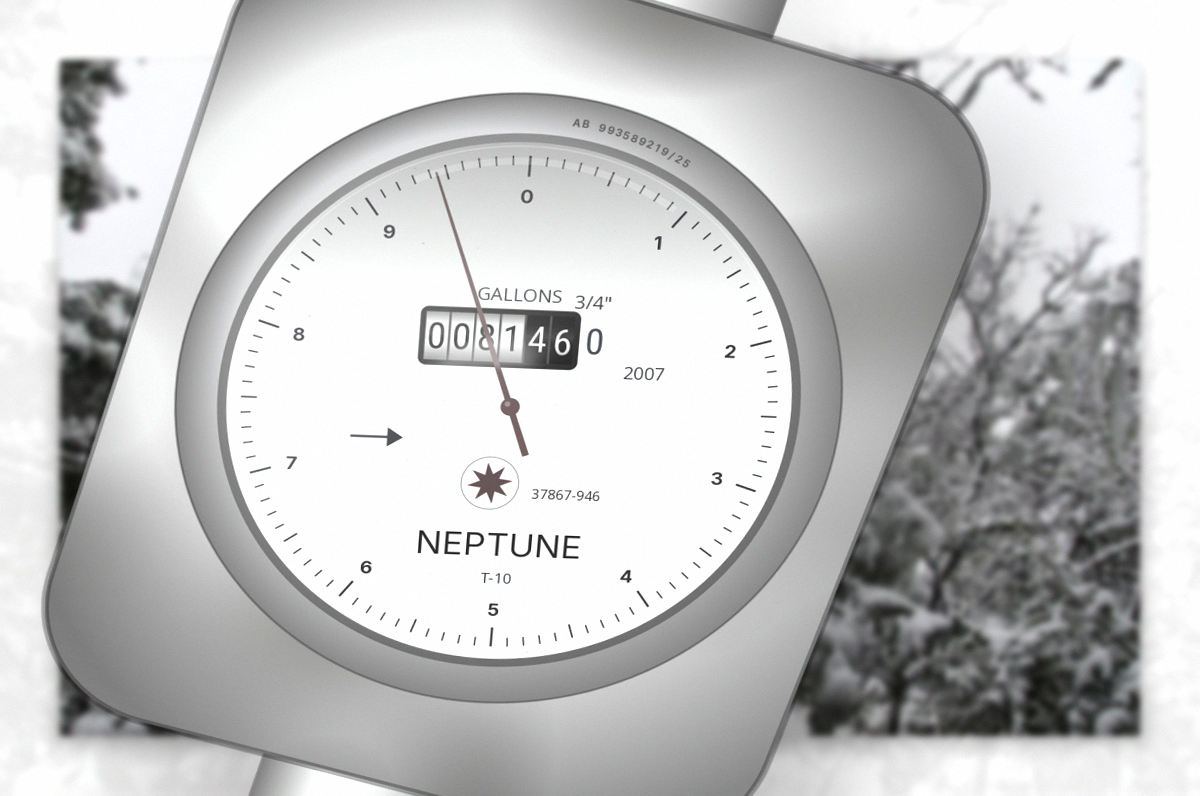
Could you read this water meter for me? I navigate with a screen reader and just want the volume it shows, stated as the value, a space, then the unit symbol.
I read 81459.4 gal
